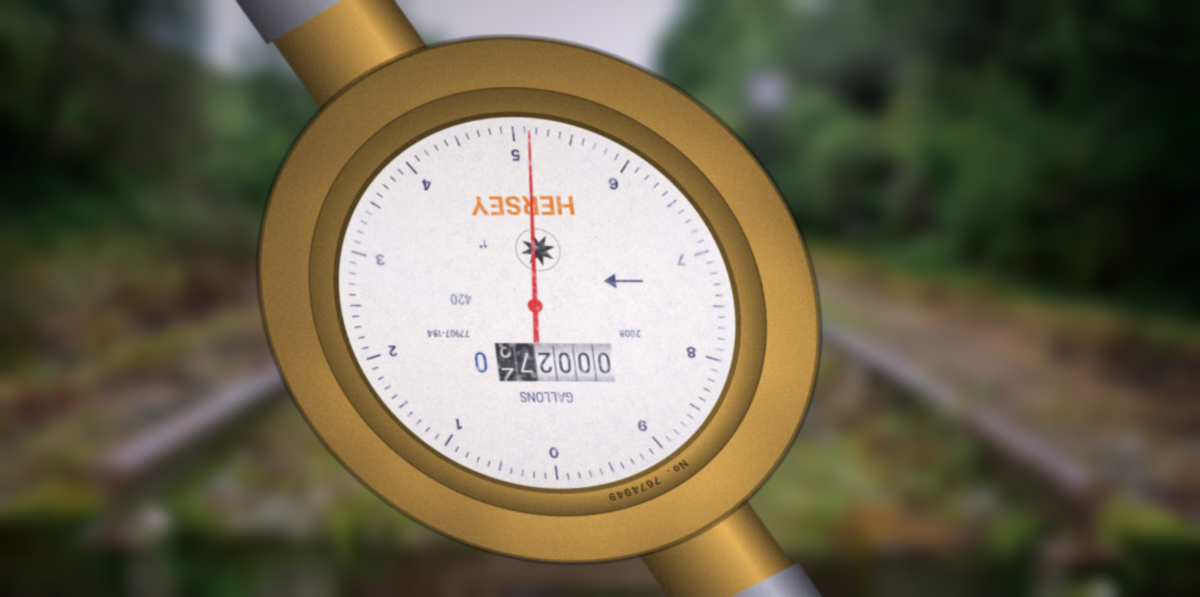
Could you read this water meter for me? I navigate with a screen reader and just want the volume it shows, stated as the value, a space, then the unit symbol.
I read 2725.1 gal
